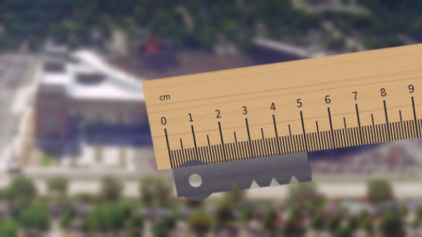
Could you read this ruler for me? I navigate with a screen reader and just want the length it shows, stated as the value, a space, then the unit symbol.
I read 5 cm
